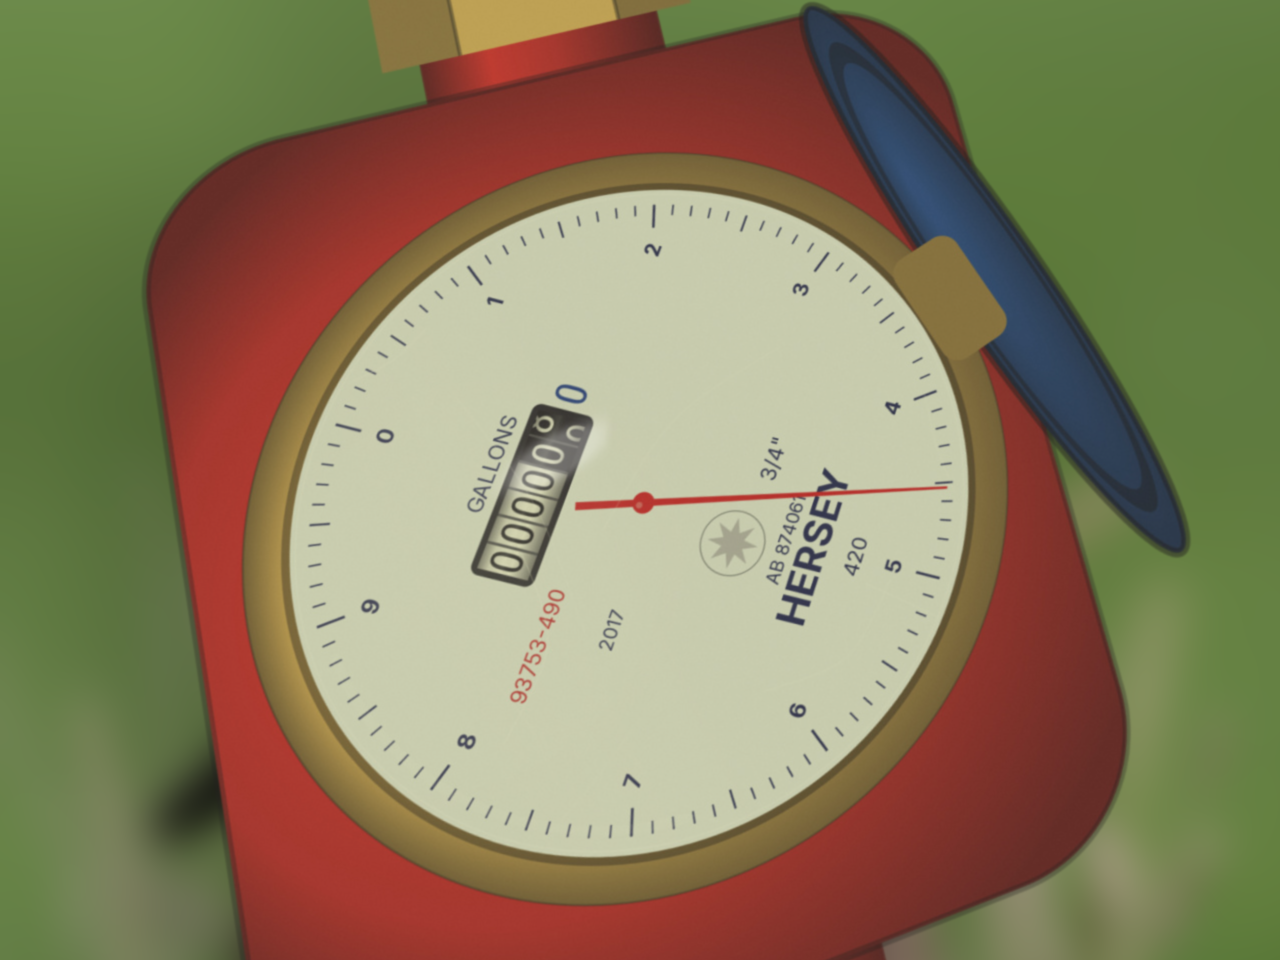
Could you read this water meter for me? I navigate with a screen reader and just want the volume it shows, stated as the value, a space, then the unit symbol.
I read 84.5 gal
